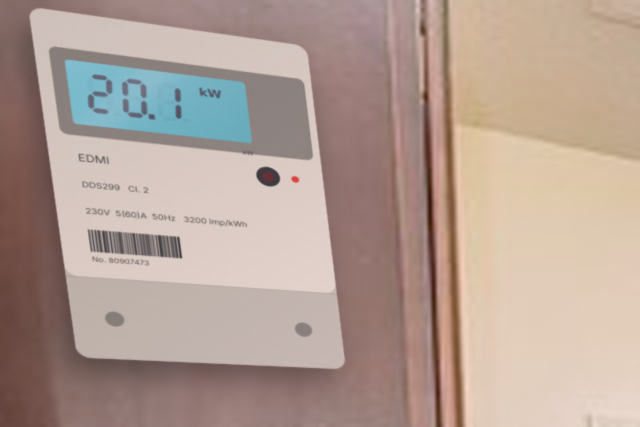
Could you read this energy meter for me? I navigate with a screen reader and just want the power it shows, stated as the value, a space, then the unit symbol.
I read 20.1 kW
